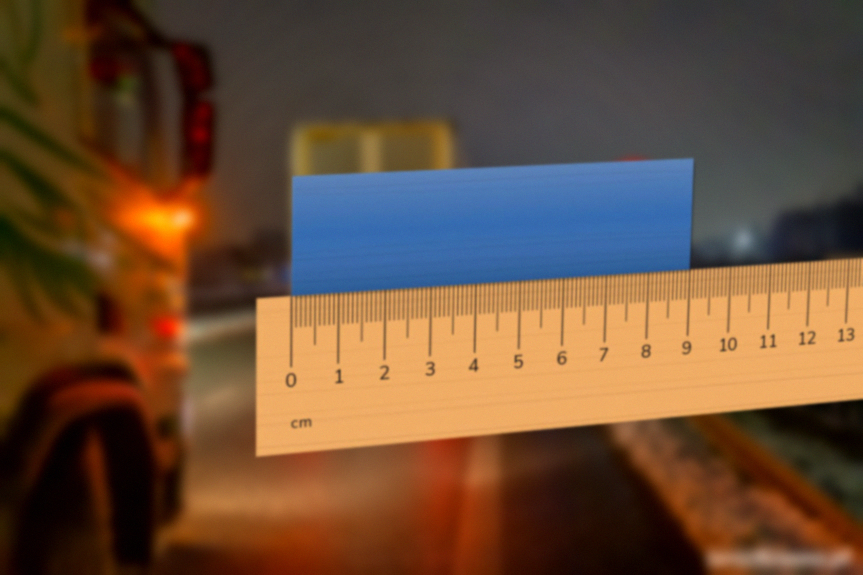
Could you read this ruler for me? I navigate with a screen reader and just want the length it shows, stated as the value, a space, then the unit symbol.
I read 9 cm
